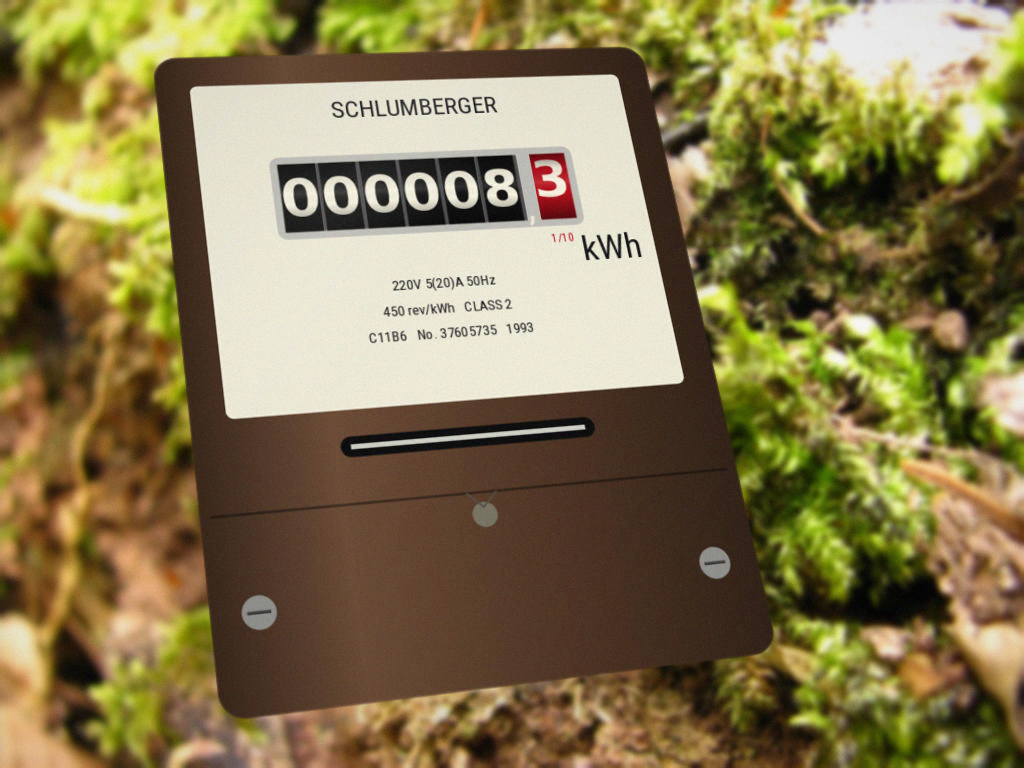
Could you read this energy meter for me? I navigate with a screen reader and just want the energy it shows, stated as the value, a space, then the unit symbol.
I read 8.3 kWh
